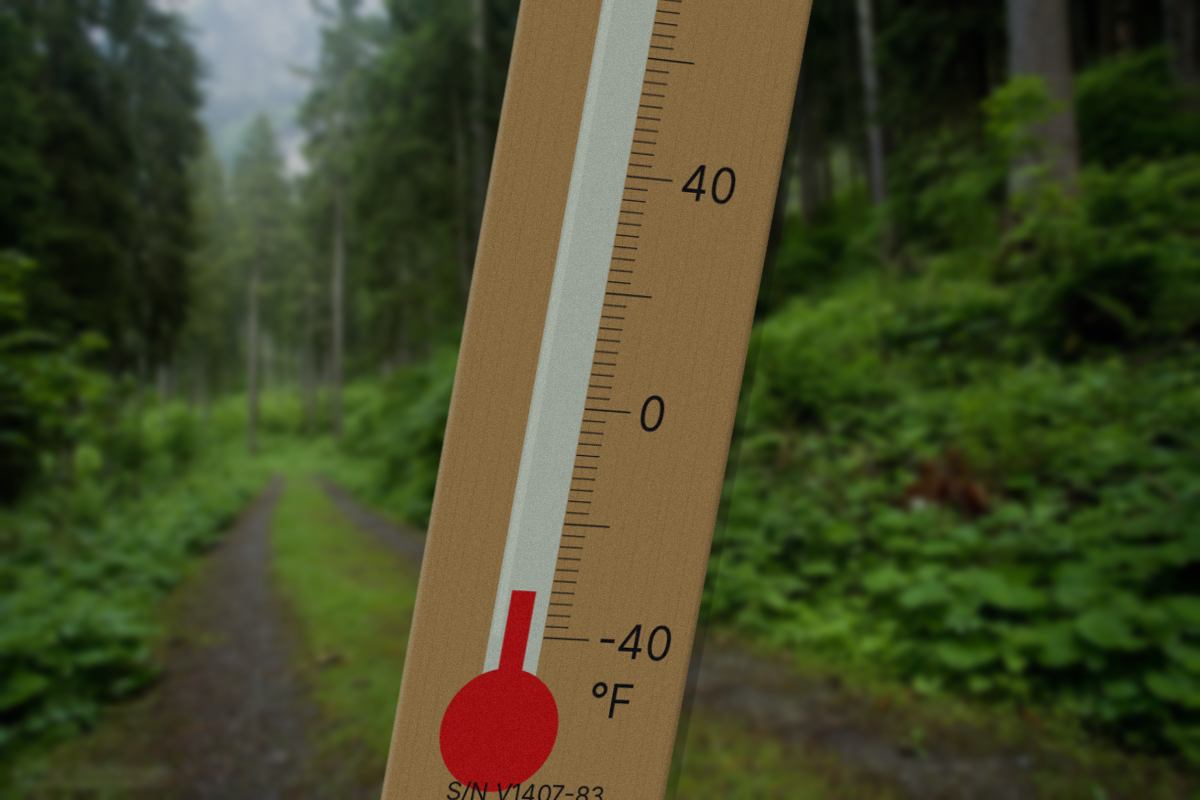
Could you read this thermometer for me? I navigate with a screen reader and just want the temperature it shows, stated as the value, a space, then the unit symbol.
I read -32 °F
